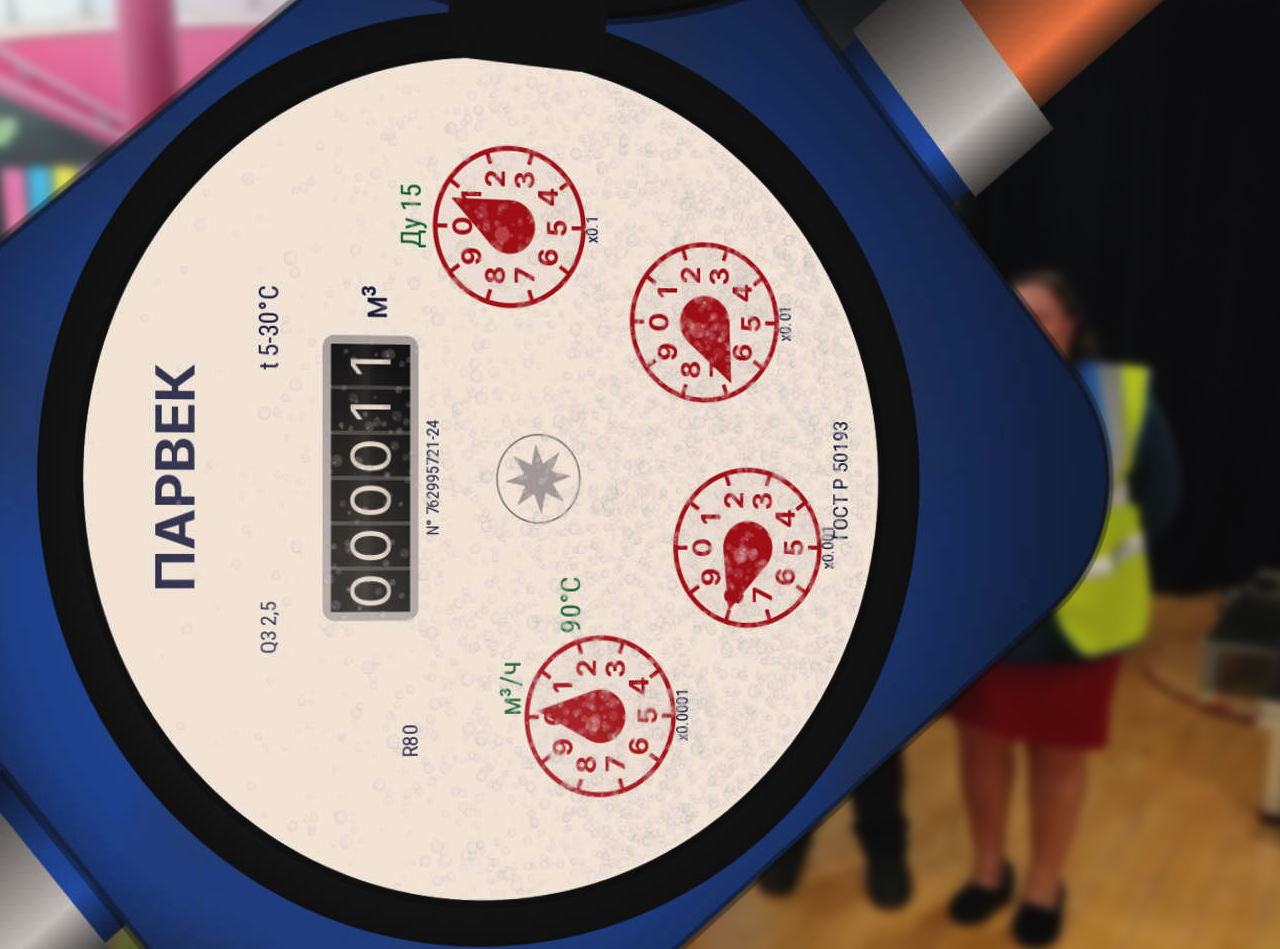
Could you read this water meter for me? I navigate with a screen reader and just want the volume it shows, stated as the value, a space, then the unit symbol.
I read 11.0680 m³
